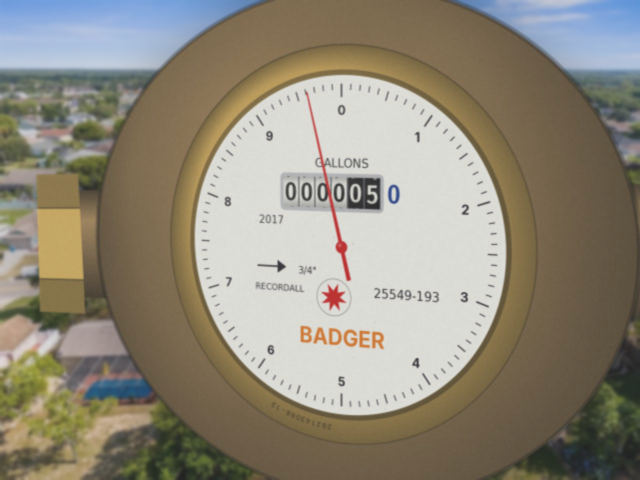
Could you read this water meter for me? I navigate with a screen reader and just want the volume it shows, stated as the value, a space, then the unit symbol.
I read 49.6 gal
